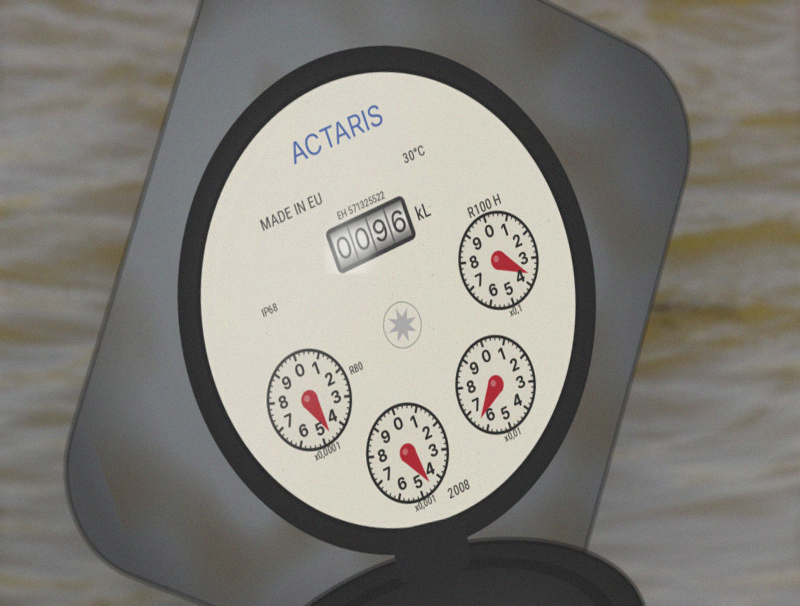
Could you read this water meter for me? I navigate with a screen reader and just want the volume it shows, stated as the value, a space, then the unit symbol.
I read 96.3644 kL
